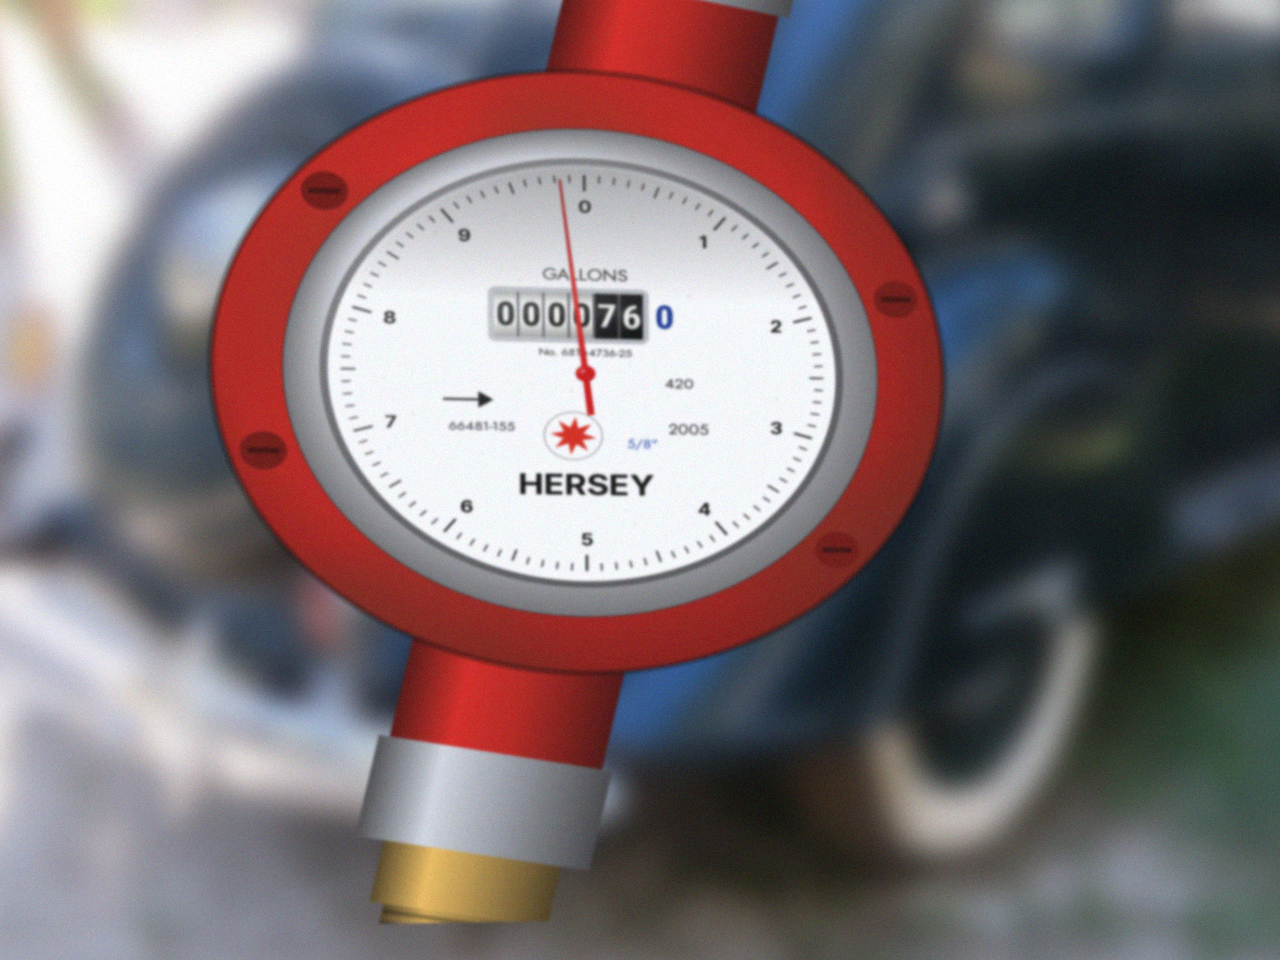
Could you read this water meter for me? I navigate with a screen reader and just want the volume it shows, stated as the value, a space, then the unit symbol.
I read 759.8 gal
